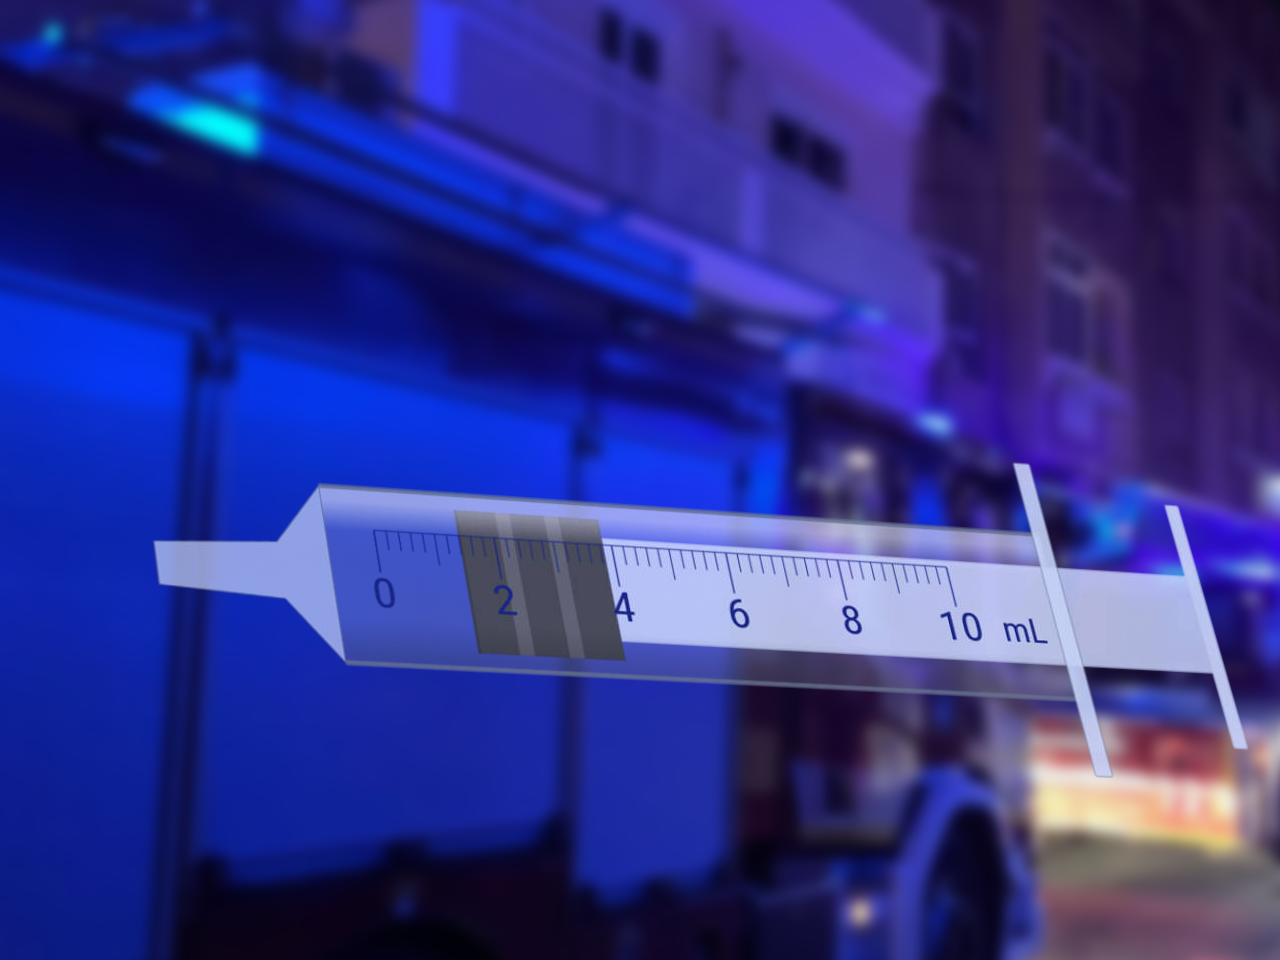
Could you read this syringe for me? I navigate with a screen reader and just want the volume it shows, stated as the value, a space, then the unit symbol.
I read 1.4 mL
